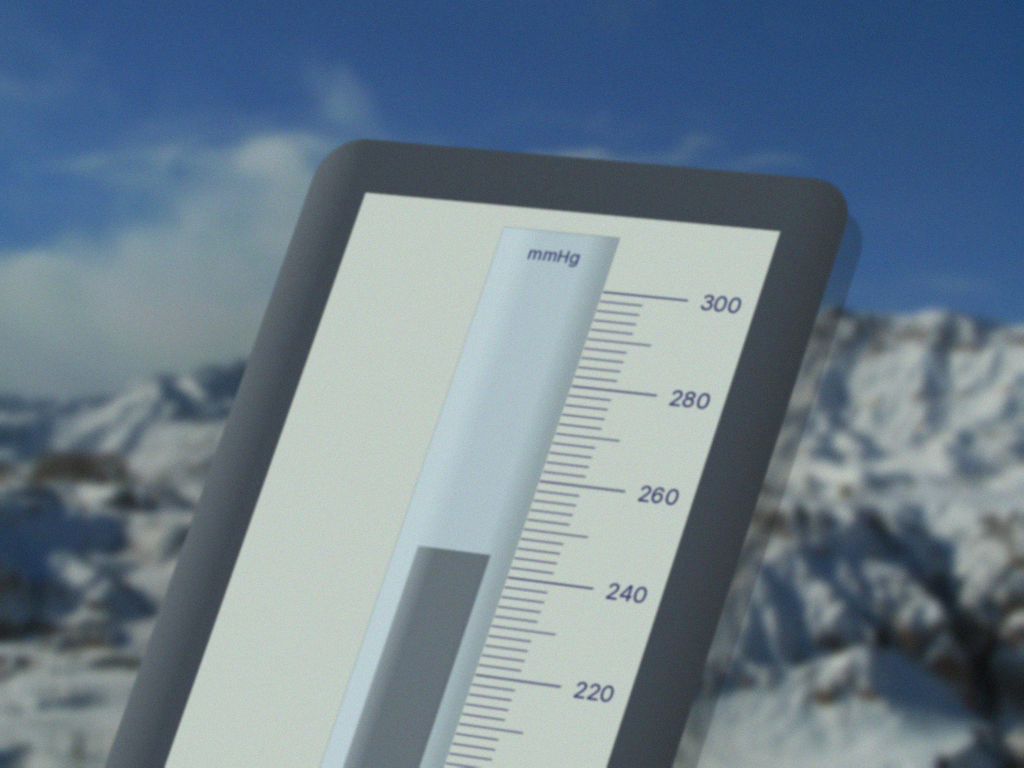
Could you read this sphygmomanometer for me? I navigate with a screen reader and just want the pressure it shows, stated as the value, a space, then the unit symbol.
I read 244 mmHg
